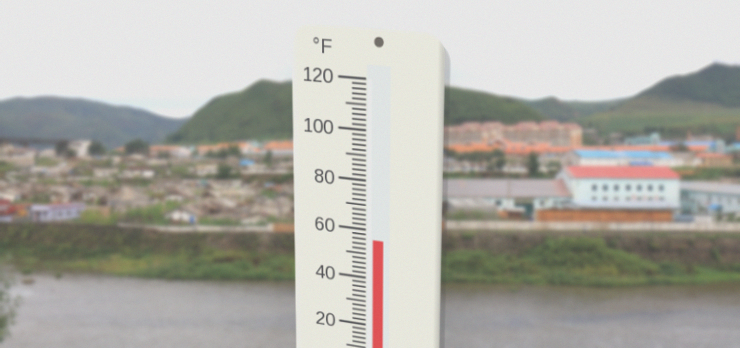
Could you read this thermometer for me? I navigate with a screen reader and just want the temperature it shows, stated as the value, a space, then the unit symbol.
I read 56 °F
